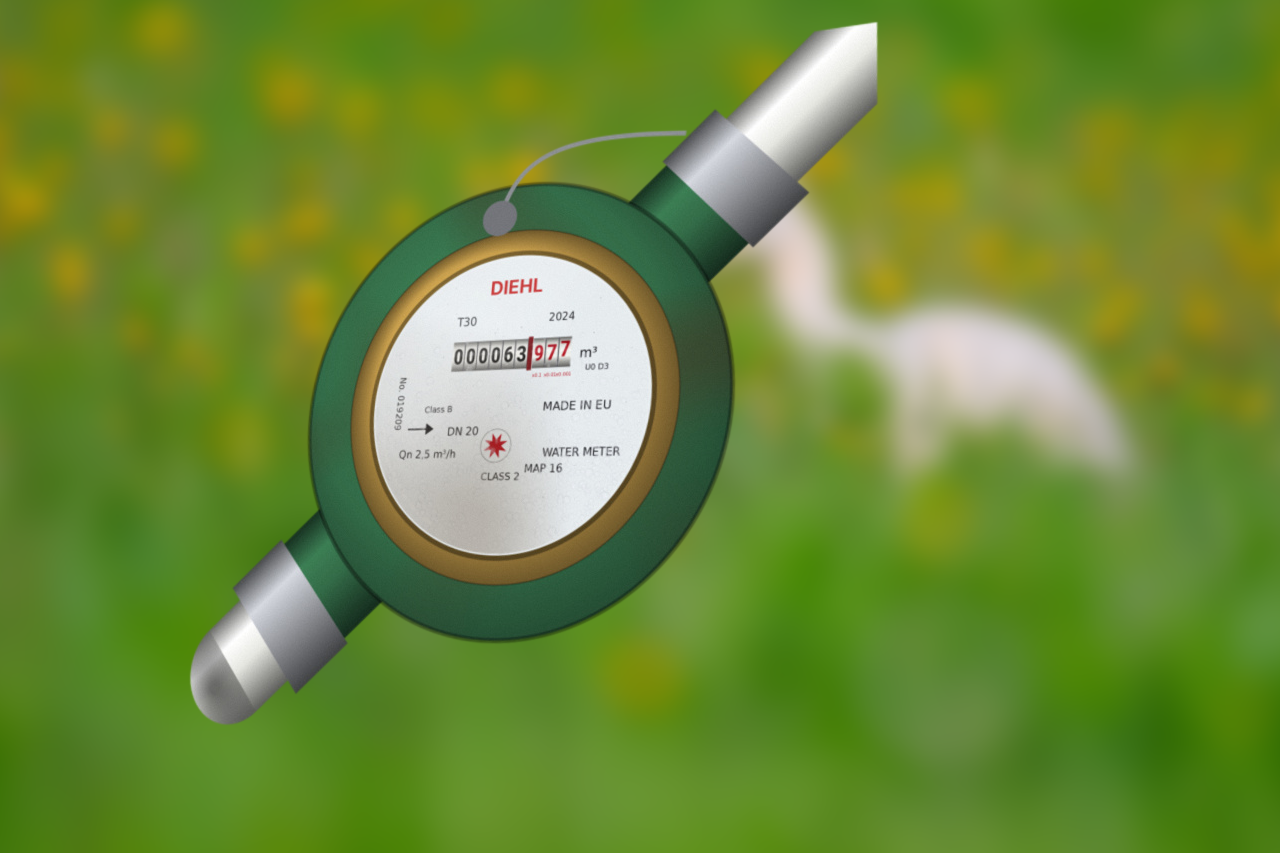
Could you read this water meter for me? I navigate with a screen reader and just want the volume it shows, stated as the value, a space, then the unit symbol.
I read 63.977 m³
